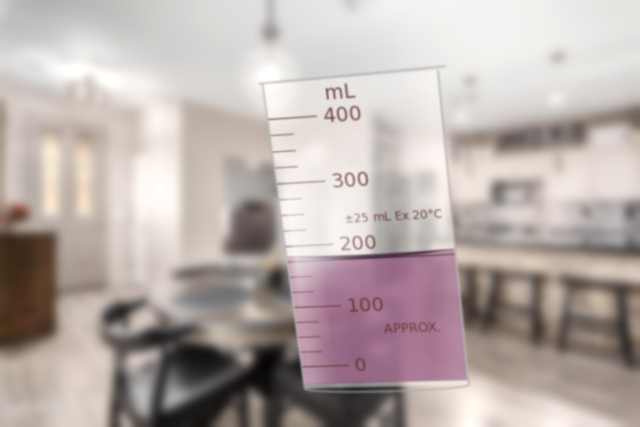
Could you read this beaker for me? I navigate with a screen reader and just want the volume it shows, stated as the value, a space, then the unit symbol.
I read 175 mL
